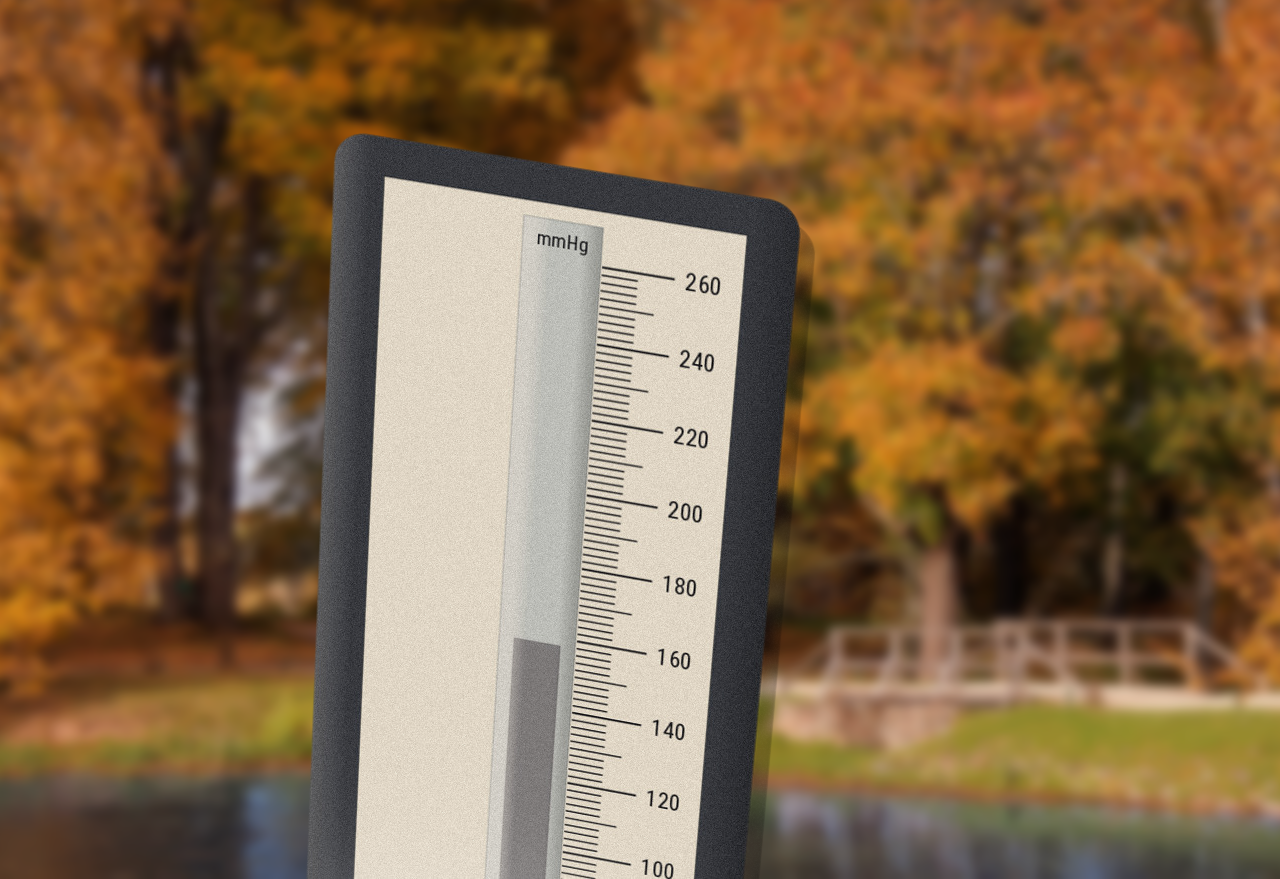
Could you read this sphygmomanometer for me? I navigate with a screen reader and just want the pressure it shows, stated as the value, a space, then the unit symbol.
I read 158 mmHg
